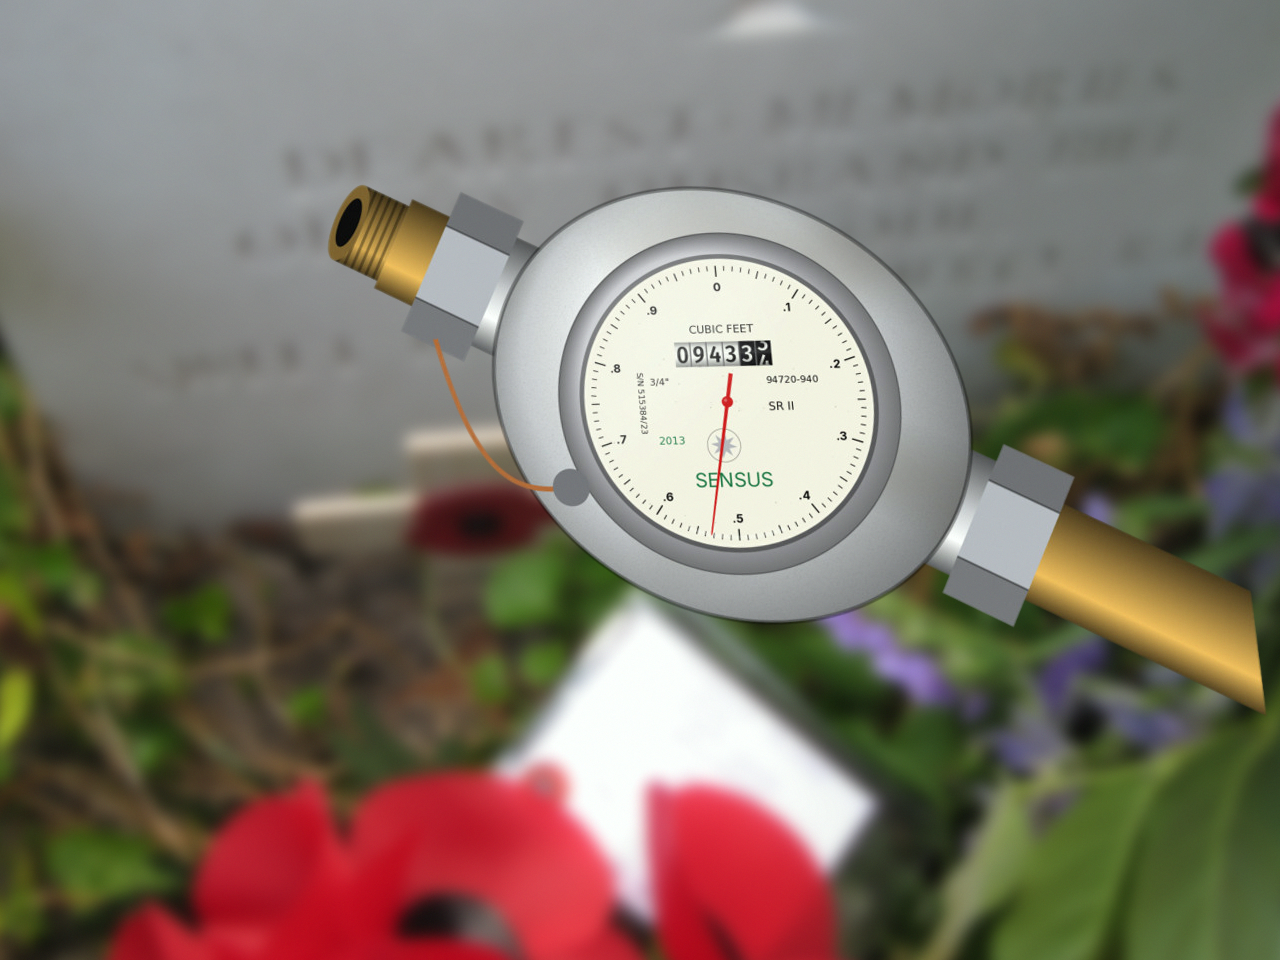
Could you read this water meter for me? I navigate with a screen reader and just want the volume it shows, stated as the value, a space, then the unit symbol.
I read 94333.53 ft³
